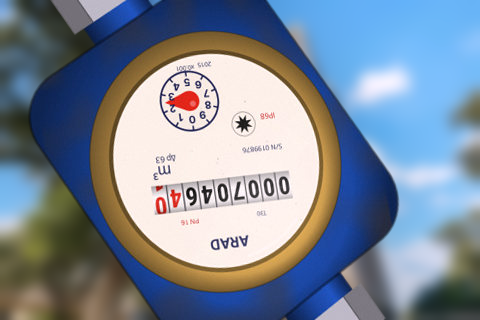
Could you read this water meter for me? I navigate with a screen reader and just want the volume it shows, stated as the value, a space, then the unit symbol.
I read 7046.402 m³
